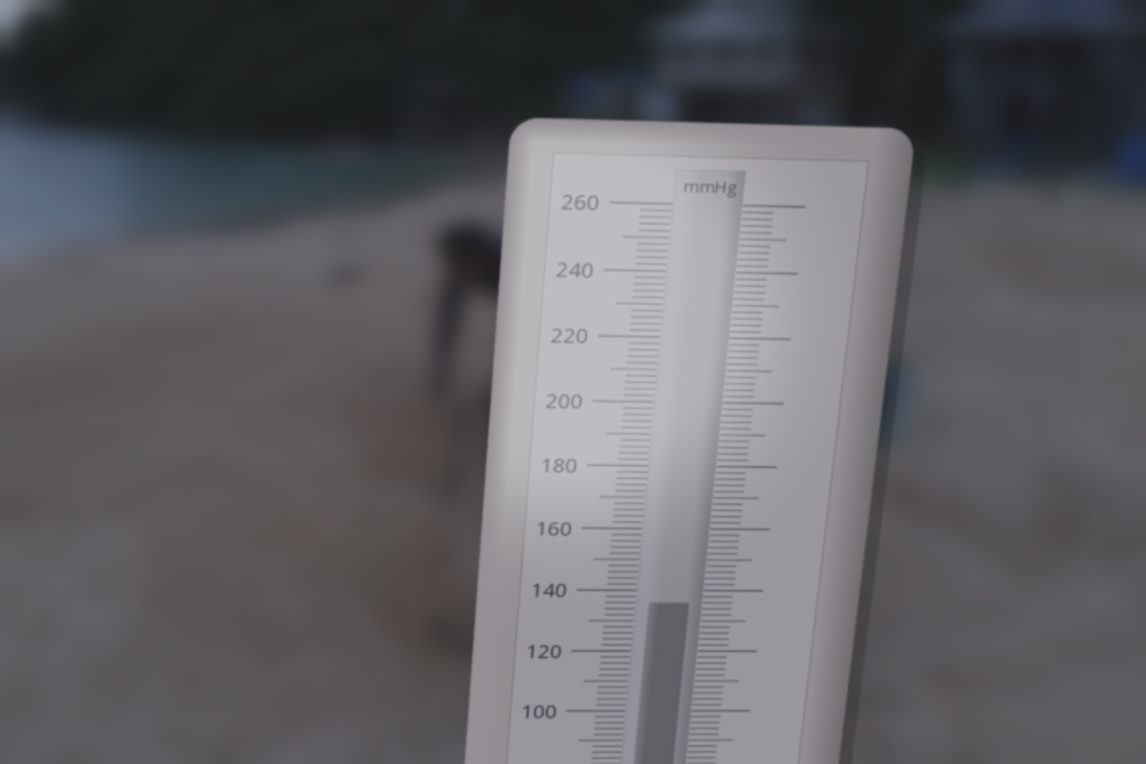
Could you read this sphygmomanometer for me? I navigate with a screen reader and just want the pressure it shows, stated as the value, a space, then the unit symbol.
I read 136 mmHg
